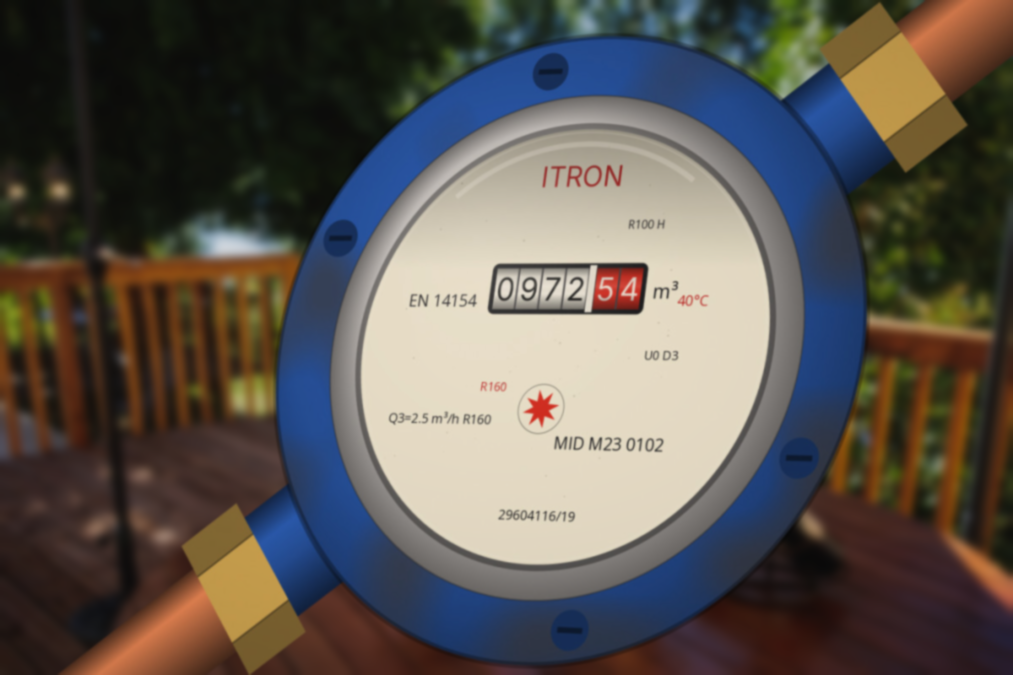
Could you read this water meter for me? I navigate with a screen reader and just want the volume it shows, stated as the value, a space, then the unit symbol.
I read 972.54 m³
